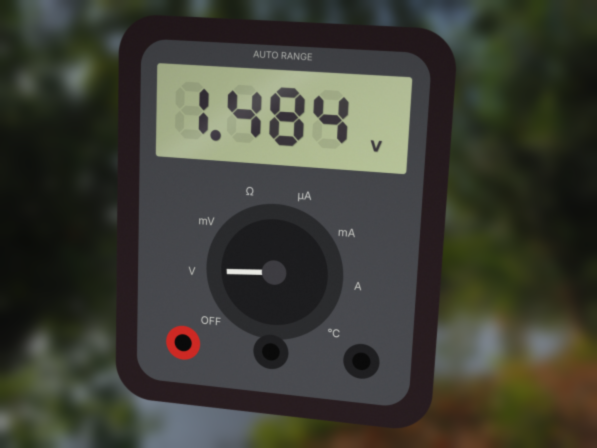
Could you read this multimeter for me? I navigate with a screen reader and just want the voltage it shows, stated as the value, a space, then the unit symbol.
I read 1.484 V
